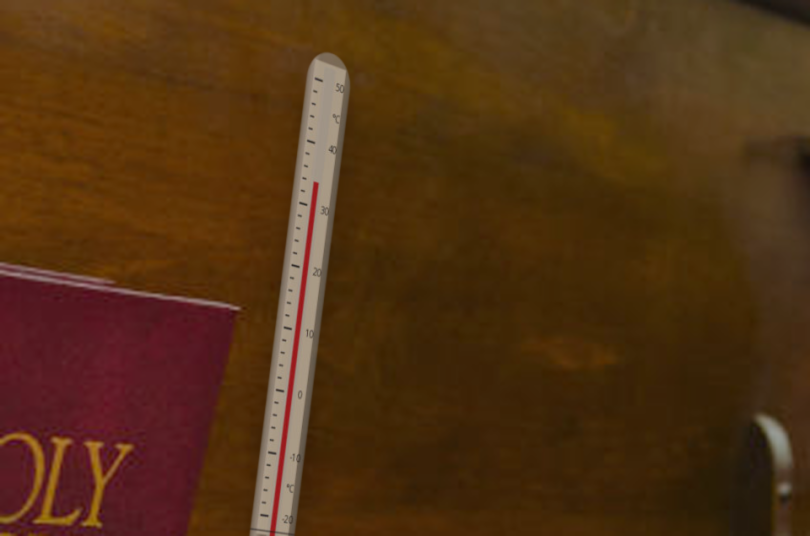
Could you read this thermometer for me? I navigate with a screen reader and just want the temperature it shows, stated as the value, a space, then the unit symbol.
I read 34 °C
